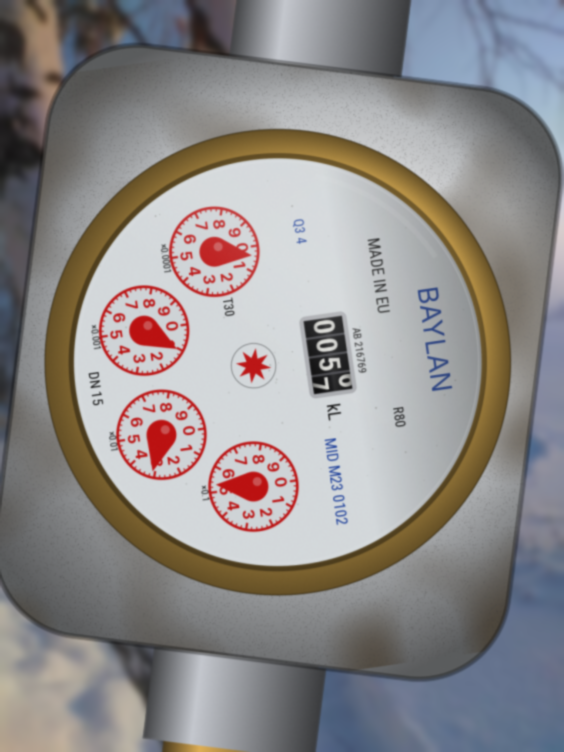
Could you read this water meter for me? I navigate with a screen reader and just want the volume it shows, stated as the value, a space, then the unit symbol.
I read 56.5310 kL
